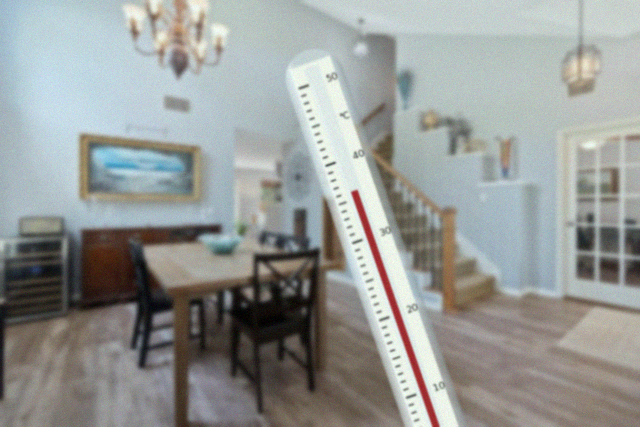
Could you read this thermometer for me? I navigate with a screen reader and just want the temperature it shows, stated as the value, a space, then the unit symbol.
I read 36 °C
